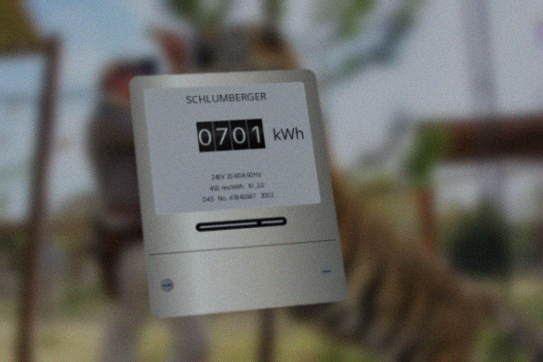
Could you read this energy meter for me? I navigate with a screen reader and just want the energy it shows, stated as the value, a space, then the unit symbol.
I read 701 kWh
